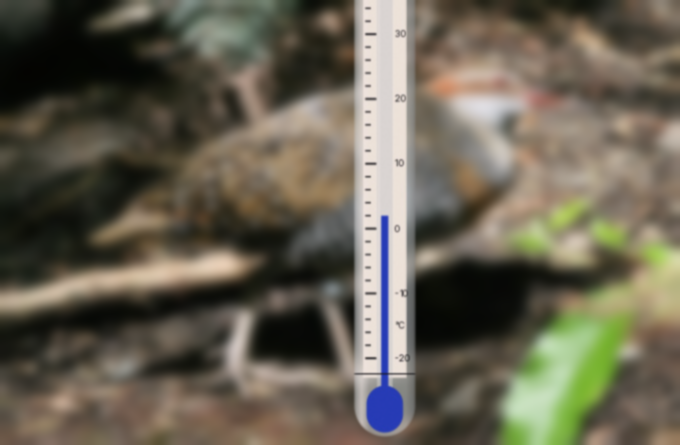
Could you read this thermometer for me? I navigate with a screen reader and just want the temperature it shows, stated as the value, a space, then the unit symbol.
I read 2 °C
